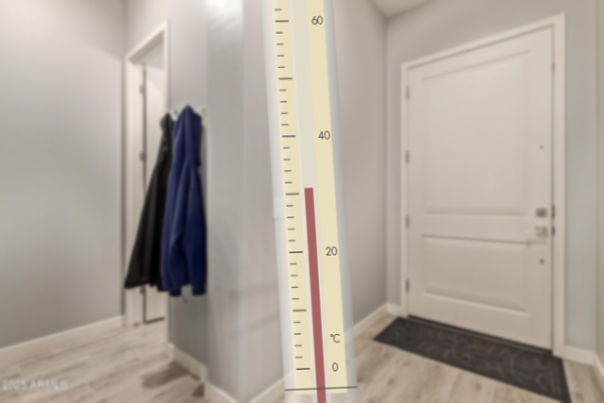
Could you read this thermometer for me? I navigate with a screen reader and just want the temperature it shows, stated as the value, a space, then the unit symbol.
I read 31 °C
